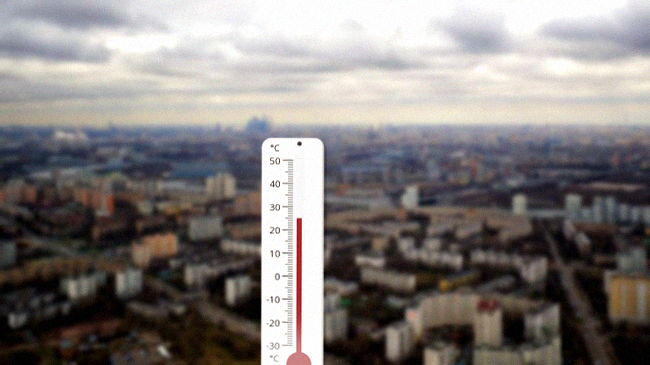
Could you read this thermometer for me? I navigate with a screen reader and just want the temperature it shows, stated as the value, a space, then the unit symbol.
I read 25 °C
